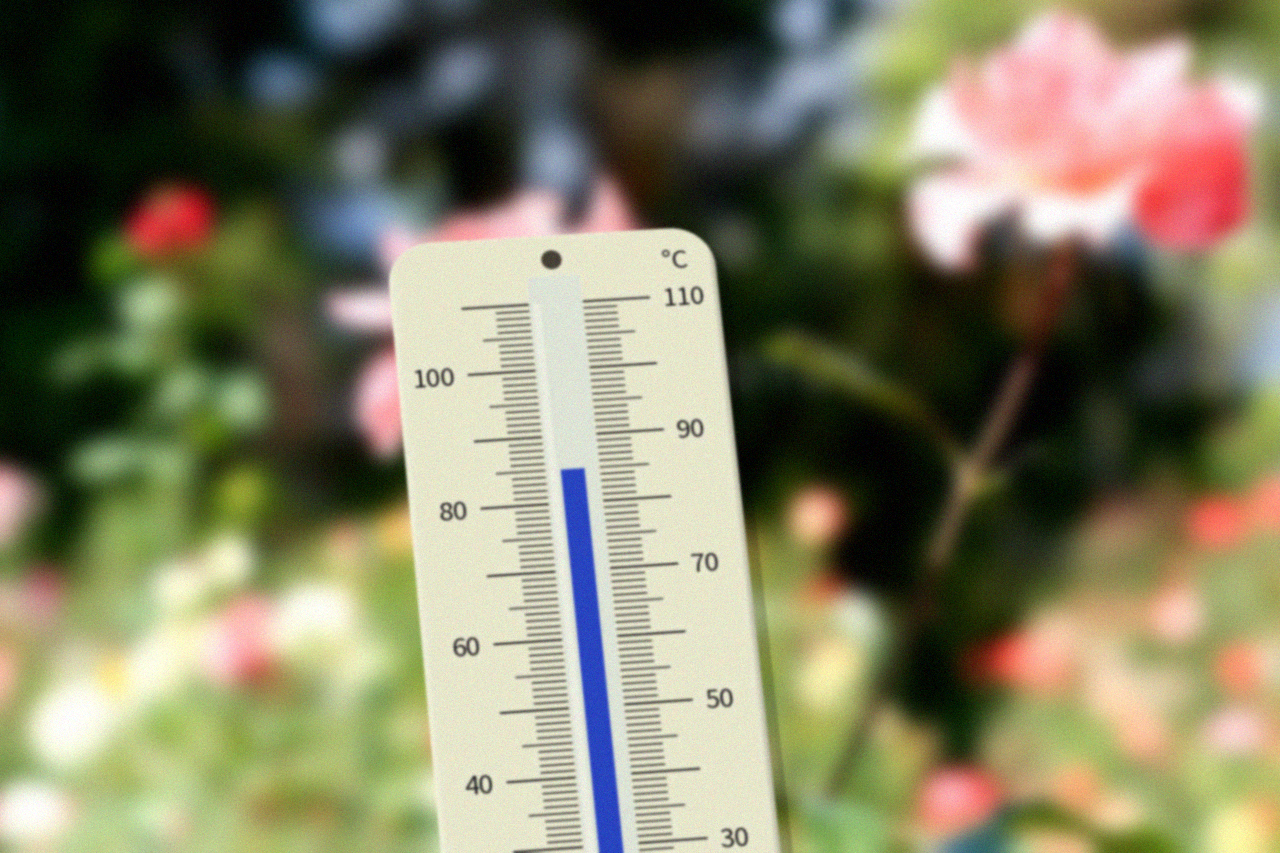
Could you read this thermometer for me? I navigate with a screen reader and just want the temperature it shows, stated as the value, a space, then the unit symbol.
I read 85 °C
